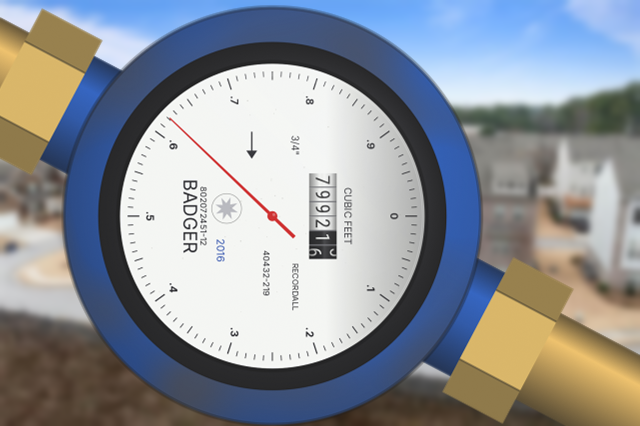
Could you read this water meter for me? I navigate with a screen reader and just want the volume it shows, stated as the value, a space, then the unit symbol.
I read 799215.62 ft³
